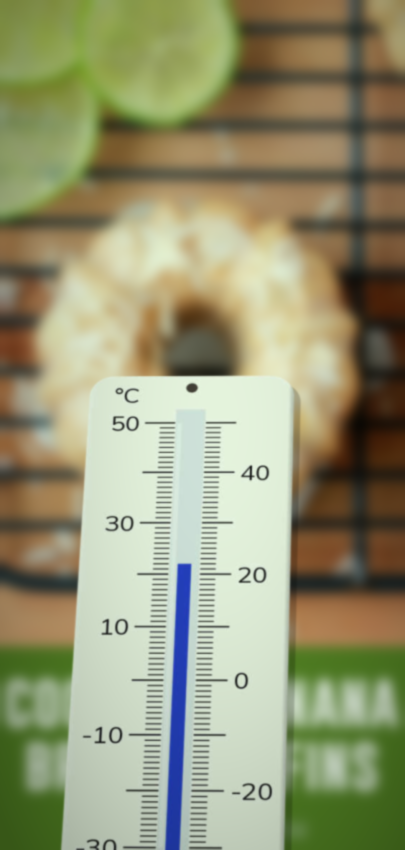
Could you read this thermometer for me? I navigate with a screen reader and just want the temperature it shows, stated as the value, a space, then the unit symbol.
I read 22 °C
